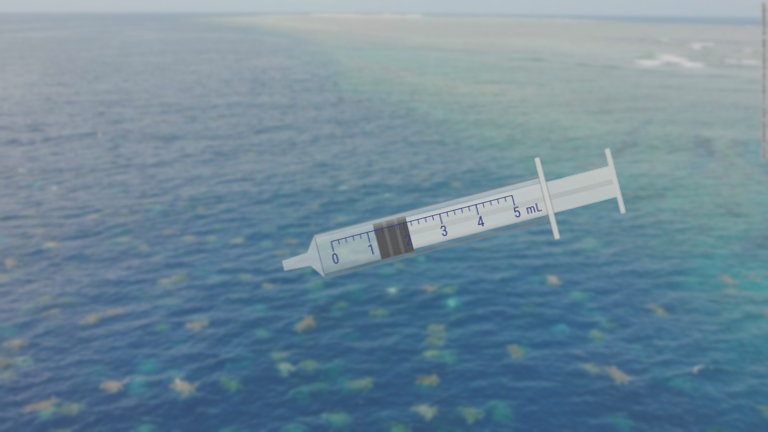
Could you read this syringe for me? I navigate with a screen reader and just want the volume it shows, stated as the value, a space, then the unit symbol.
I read 1.2 mL
